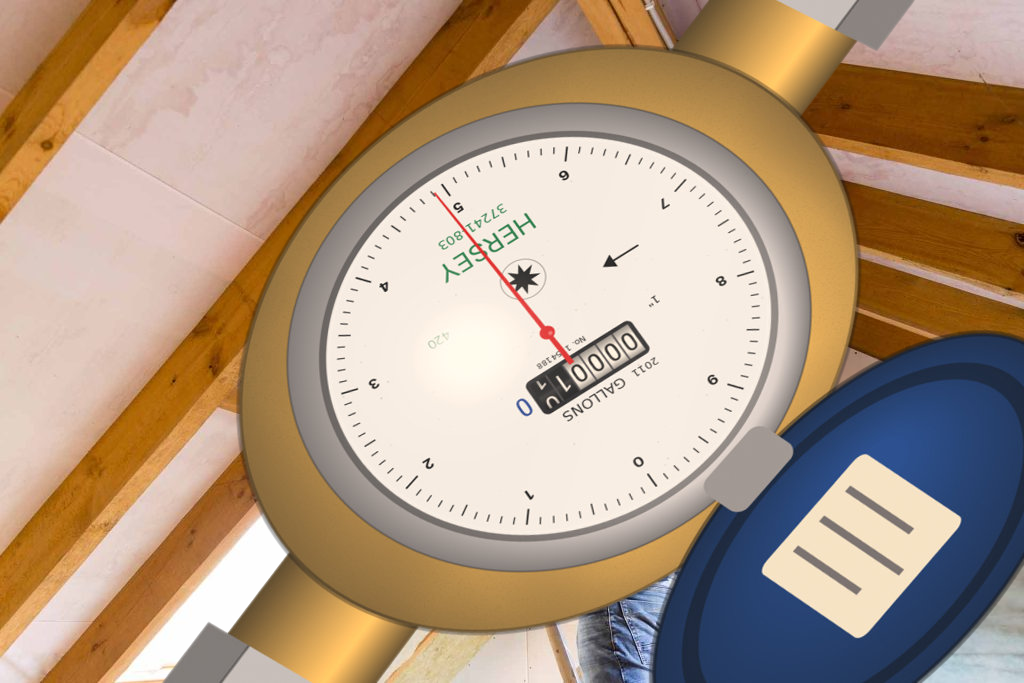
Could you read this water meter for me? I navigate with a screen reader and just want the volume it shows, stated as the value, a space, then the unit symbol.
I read 104.9 gal
